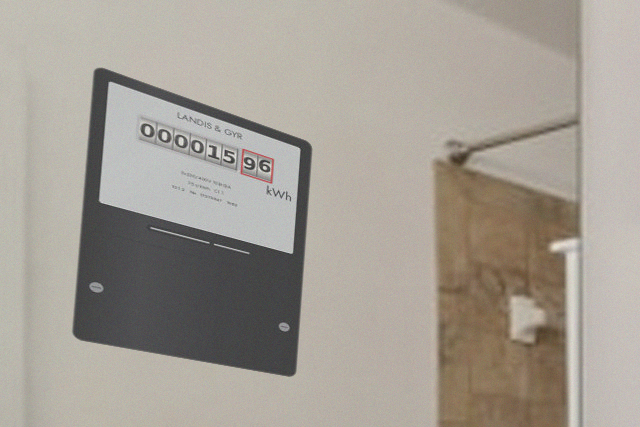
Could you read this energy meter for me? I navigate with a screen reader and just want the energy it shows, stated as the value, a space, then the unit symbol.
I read 15.96 kWh
